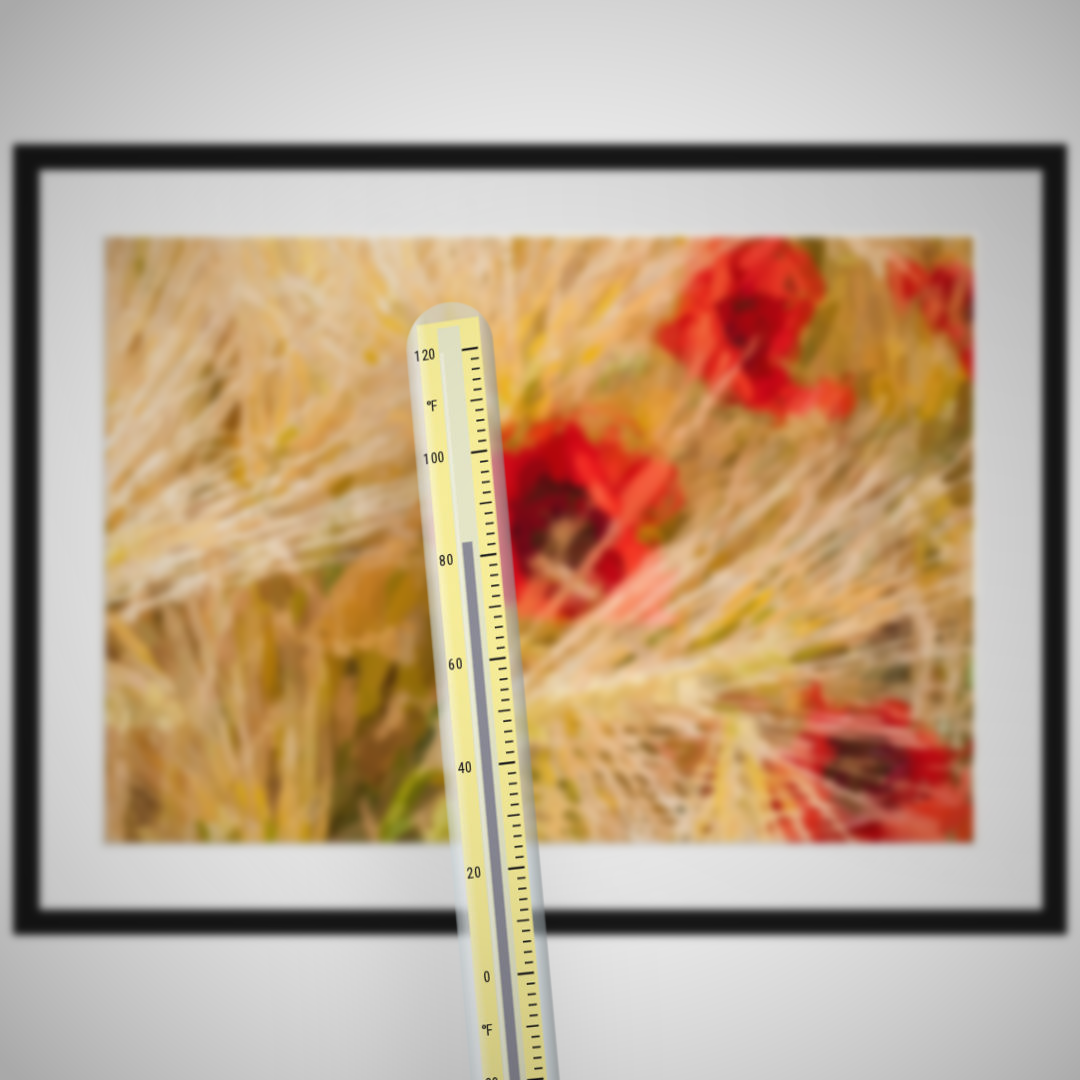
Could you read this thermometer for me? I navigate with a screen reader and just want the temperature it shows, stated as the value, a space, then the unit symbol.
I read 83 °F
